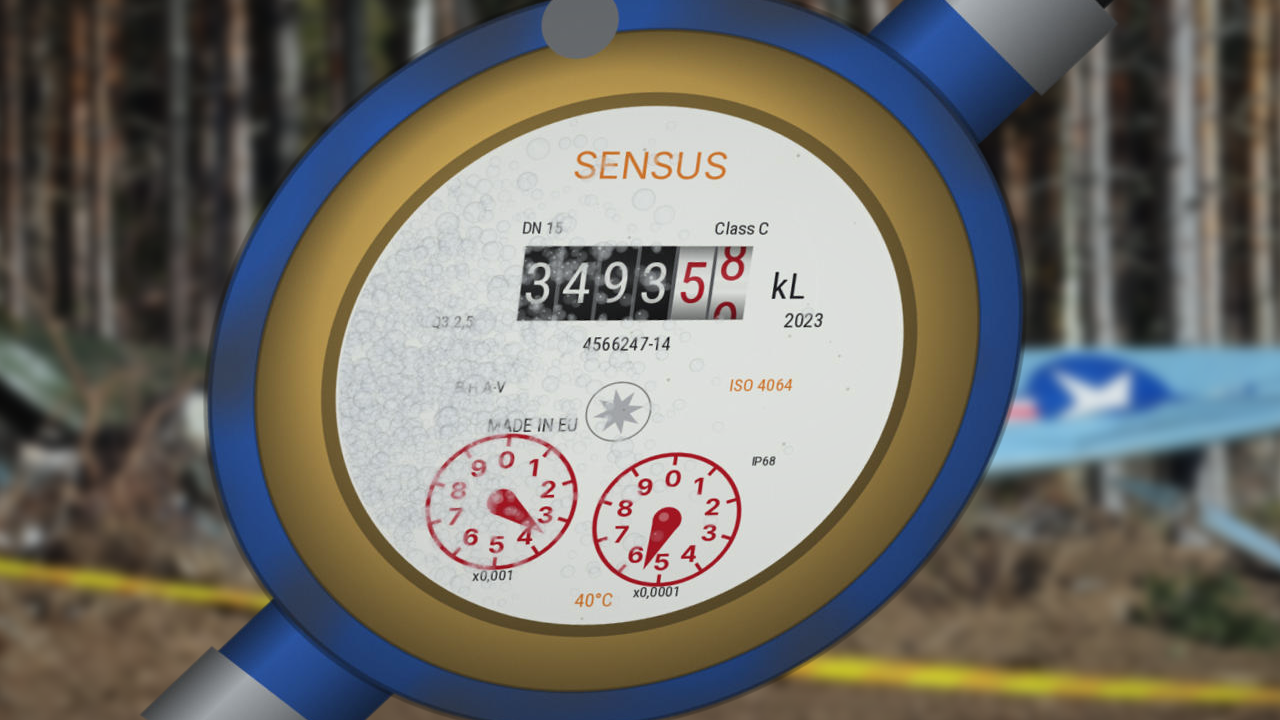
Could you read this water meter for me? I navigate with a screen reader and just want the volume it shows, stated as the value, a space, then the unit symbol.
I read 3493.5835 kL
